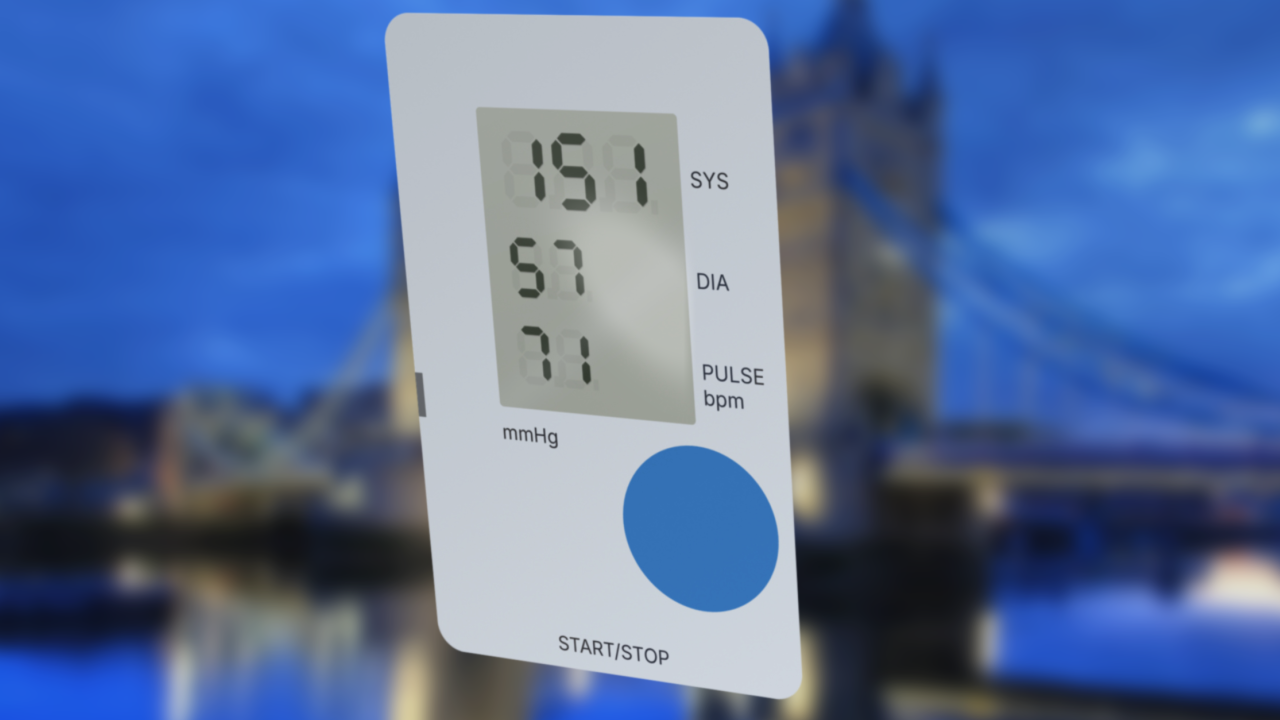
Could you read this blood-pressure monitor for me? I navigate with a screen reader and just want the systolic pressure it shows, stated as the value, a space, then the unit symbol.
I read 151 mmHg
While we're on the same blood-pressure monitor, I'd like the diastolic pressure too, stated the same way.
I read 57 mmHg
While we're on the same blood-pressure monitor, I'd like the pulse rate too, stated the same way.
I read 71 bpm
